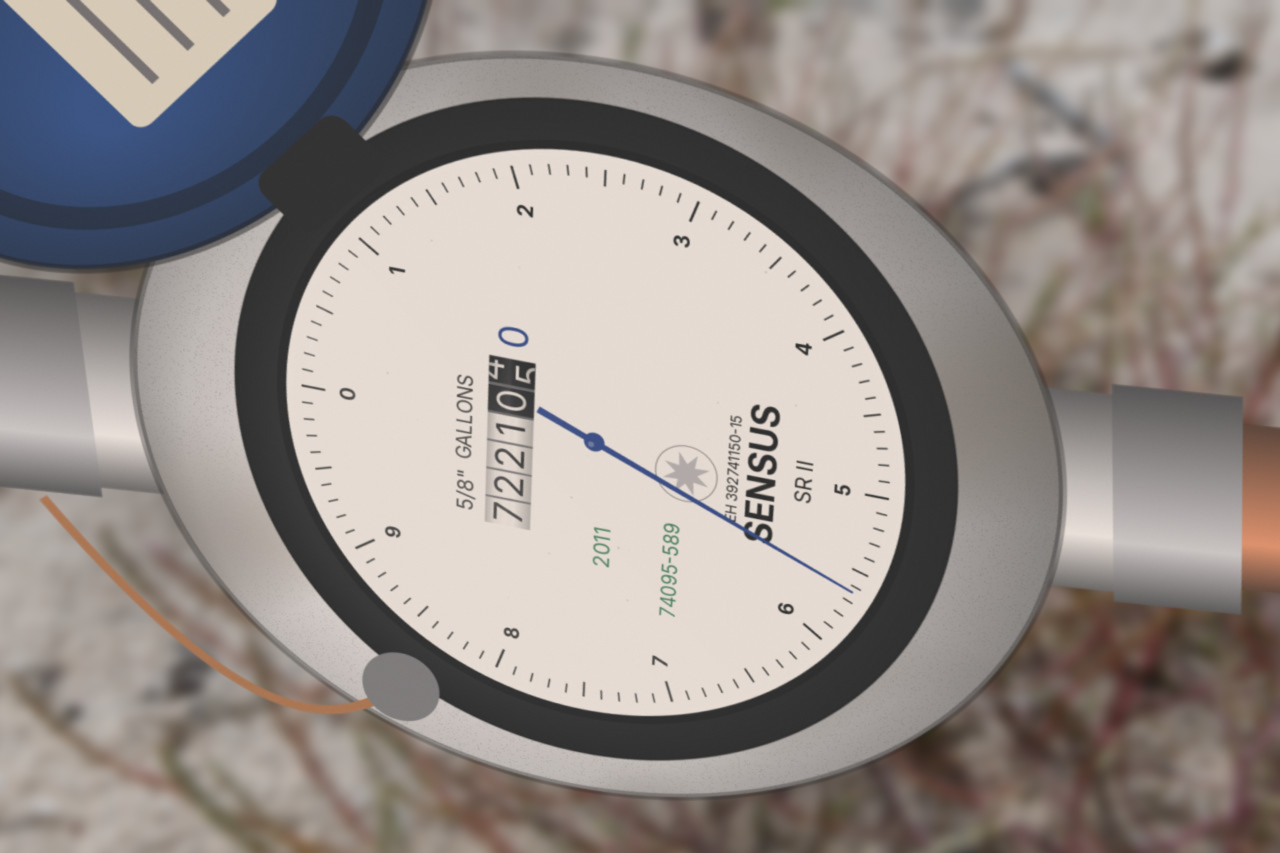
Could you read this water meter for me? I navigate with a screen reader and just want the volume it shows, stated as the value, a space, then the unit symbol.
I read 7221045.6 gal
